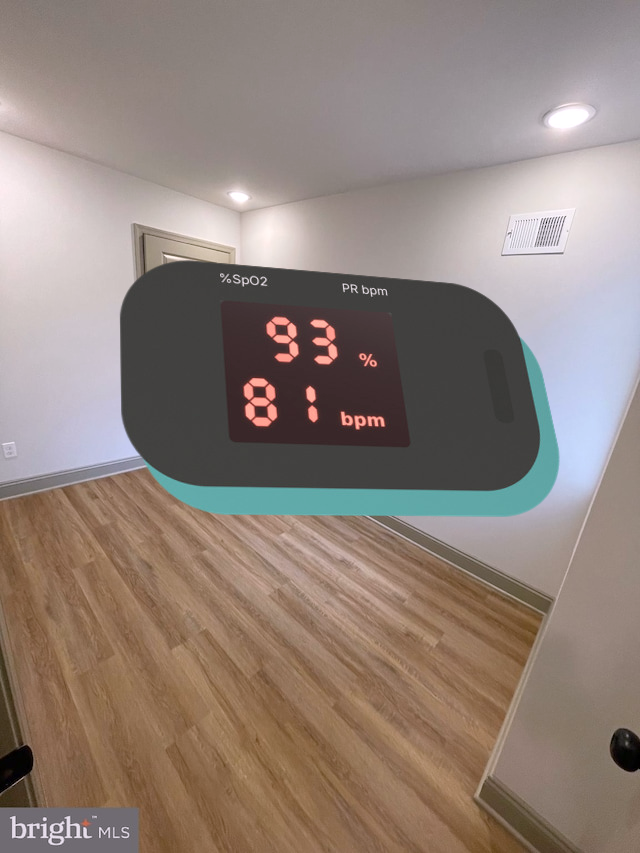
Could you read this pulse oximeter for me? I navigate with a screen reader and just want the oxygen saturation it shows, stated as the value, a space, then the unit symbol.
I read 93 %
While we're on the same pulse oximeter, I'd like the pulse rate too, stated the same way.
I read 81 bpm
